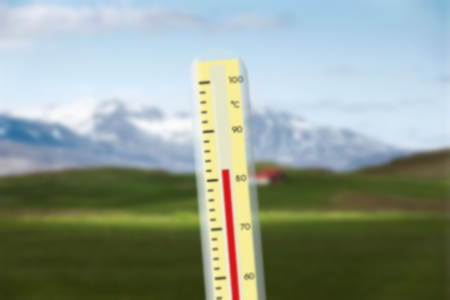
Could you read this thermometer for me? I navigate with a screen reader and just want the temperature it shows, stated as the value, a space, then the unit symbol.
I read 82 °C
